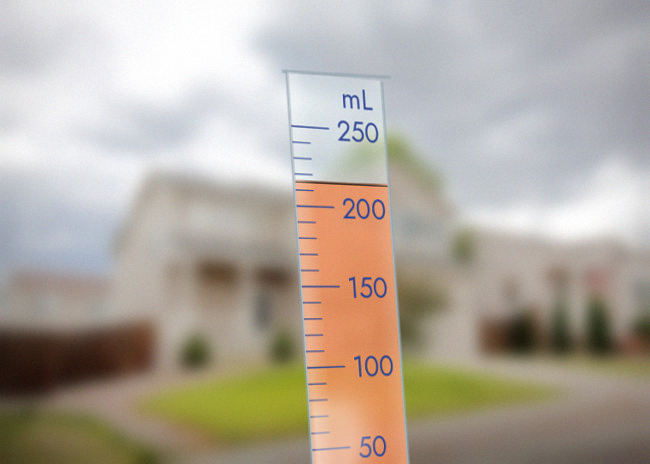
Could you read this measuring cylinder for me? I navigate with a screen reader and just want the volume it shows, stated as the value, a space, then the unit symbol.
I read 215 mL
